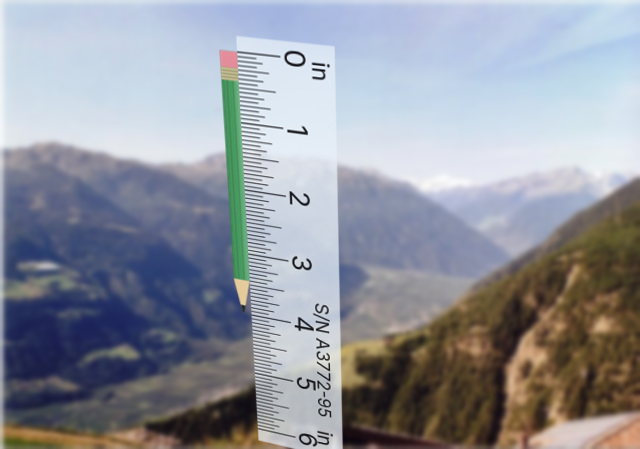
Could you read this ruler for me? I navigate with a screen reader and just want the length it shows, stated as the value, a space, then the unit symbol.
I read 4 in
